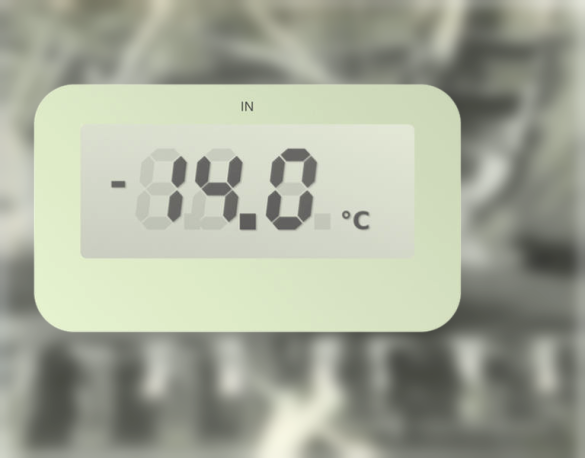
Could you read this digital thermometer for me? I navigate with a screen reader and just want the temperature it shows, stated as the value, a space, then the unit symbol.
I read -14.0 °C
